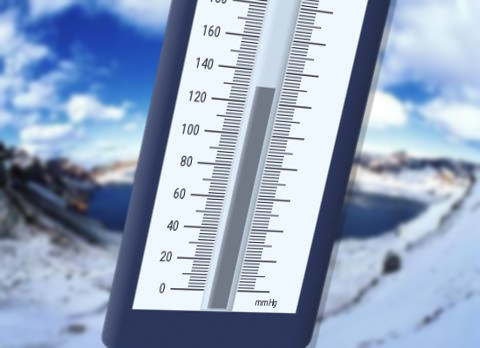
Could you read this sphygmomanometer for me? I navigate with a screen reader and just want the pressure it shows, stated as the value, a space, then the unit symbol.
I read 130 mmHg
